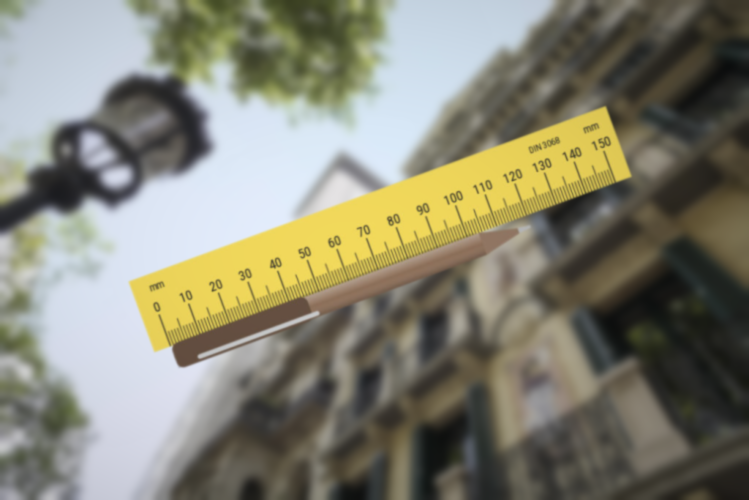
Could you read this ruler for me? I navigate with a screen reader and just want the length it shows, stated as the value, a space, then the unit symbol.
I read 120 mm
